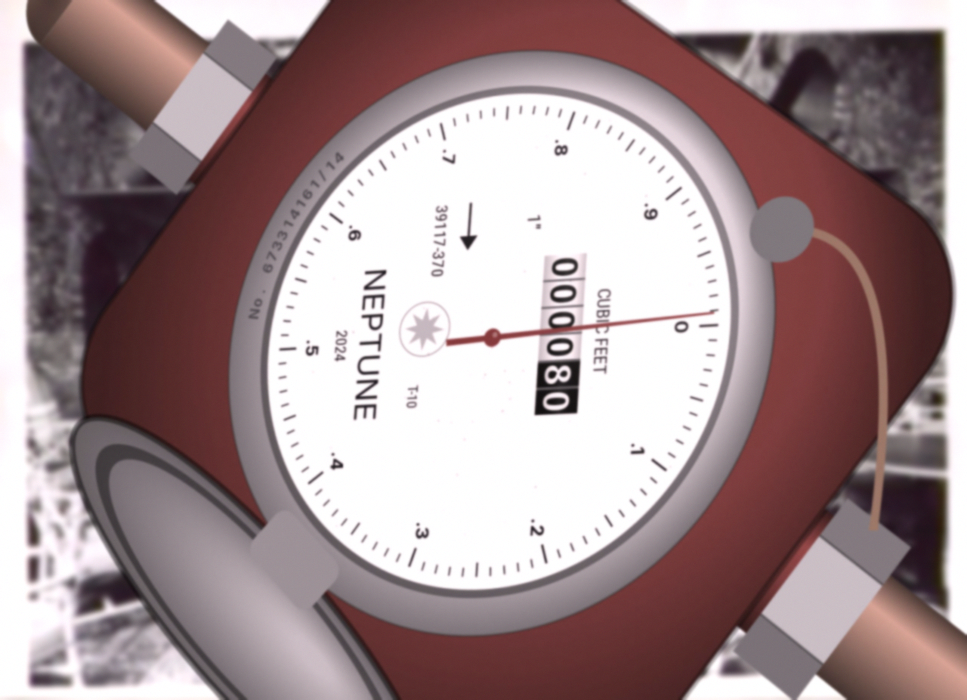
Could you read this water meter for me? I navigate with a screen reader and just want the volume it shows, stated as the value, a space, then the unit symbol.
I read 79.99 ft³
